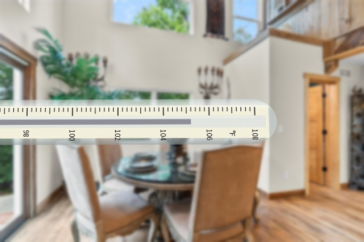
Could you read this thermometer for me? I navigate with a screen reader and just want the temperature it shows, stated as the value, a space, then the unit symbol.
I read 105.2 °F
